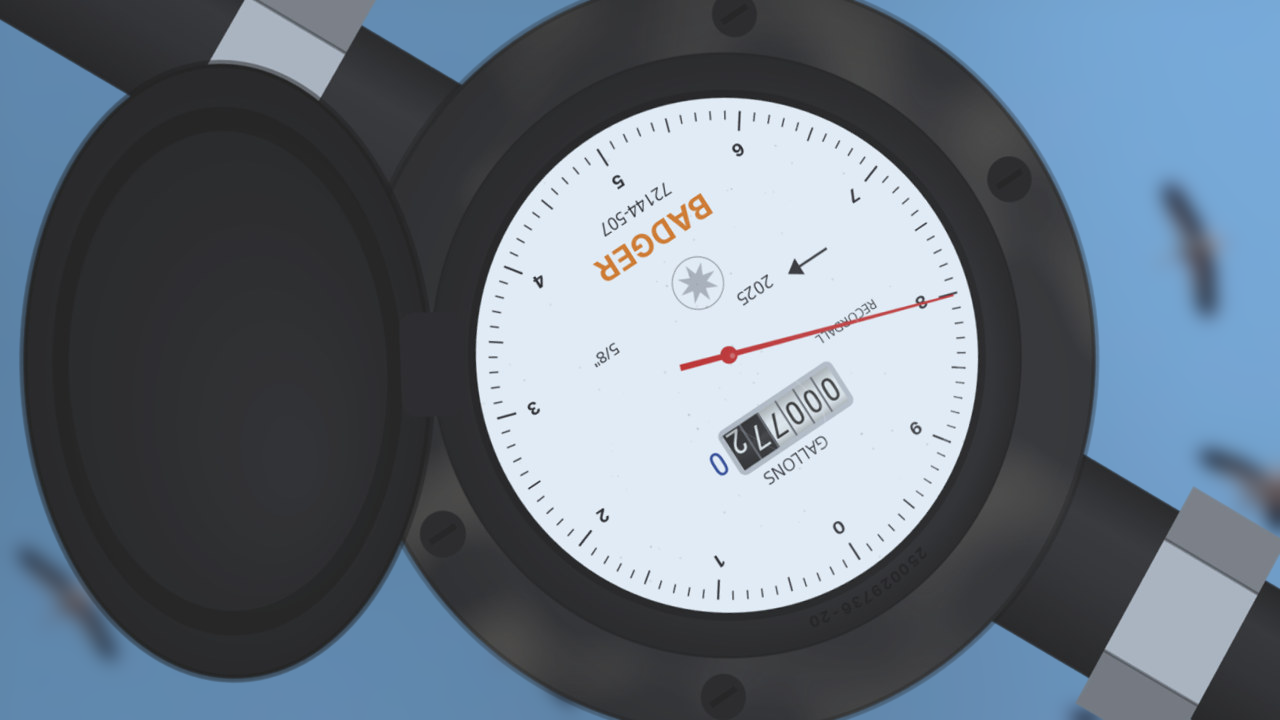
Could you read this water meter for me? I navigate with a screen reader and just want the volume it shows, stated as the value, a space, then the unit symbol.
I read 7718.0 gal
